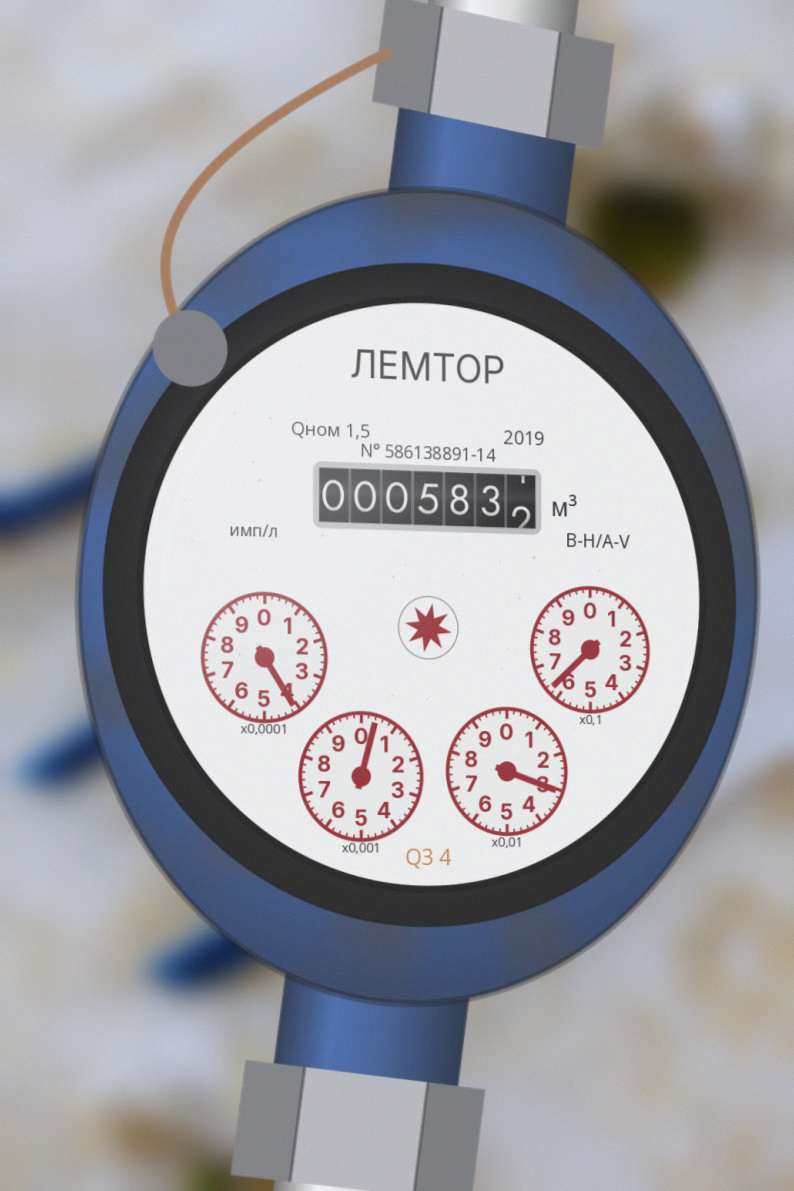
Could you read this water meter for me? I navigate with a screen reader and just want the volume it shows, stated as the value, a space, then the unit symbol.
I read 5831.6304 m³
